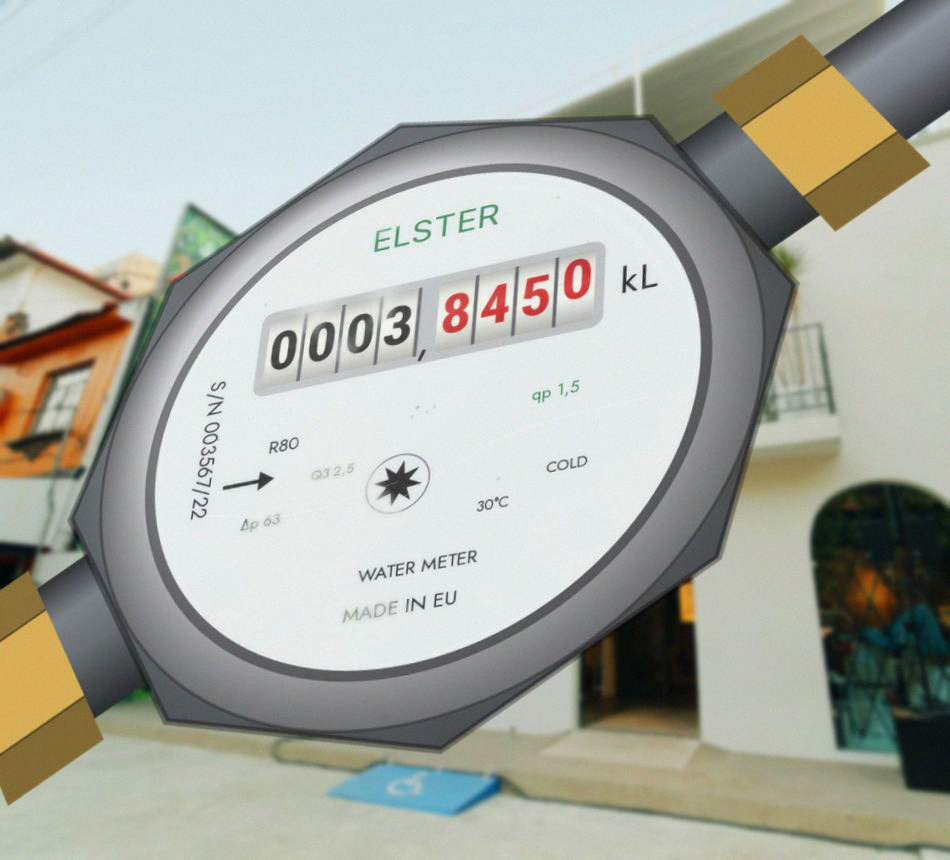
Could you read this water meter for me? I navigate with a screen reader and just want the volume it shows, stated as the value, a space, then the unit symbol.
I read 3.8450 kL
